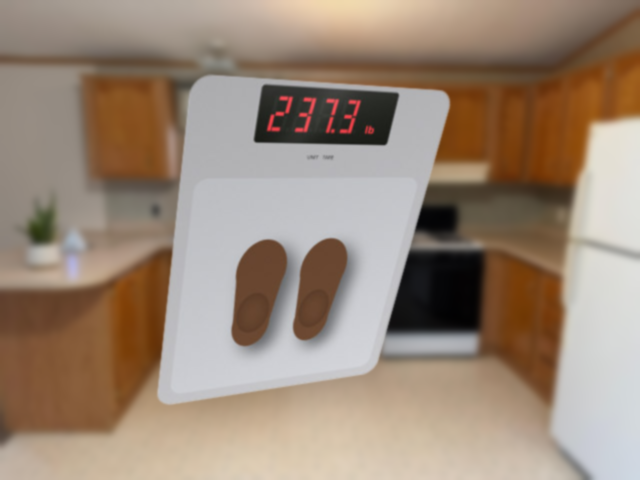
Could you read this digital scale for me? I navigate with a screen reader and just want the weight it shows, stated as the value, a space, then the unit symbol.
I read 237.3 lb
